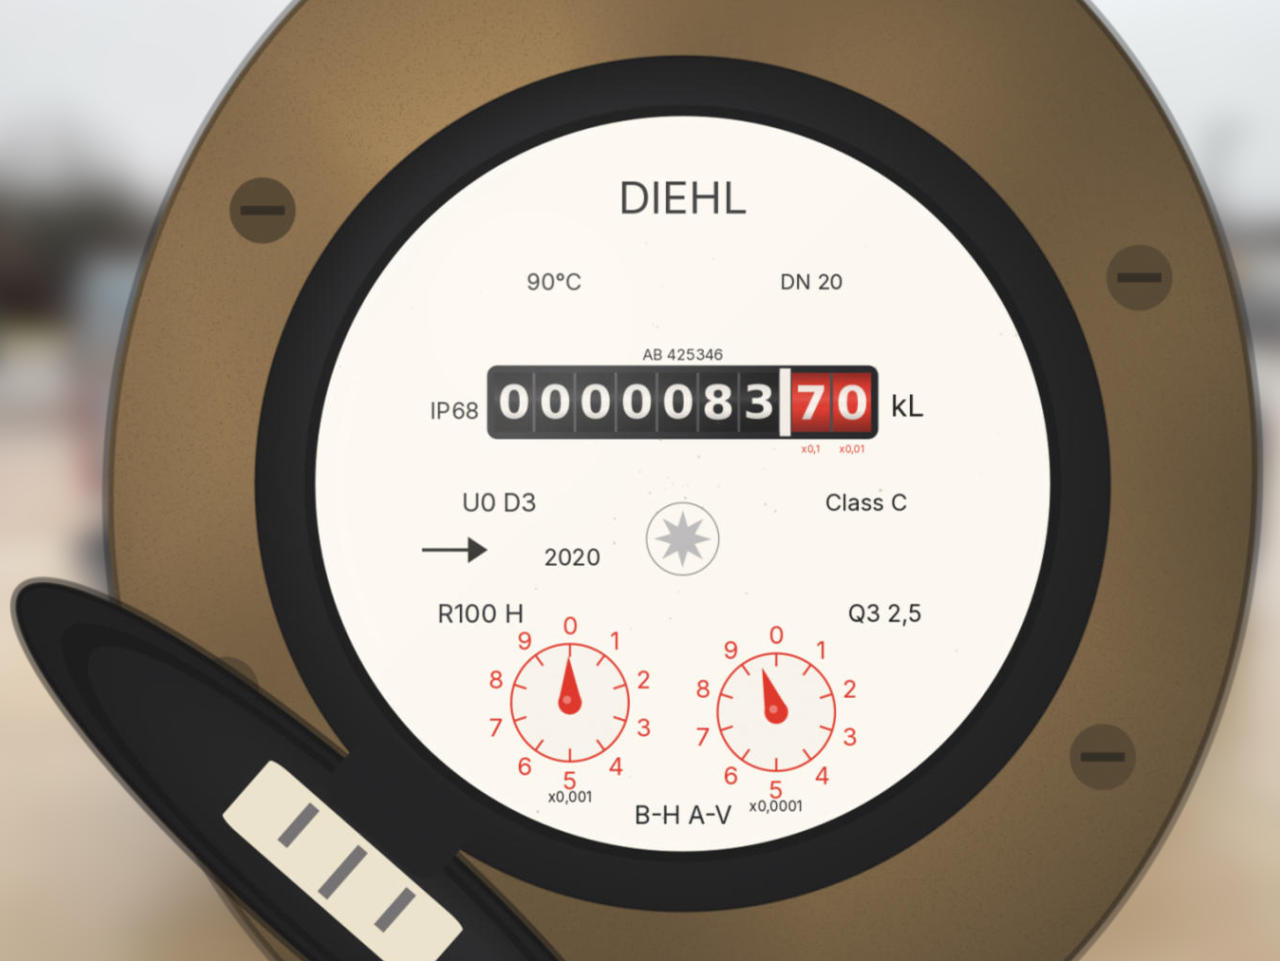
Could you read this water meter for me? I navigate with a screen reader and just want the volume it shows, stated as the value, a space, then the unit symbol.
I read 83.6999 kL
